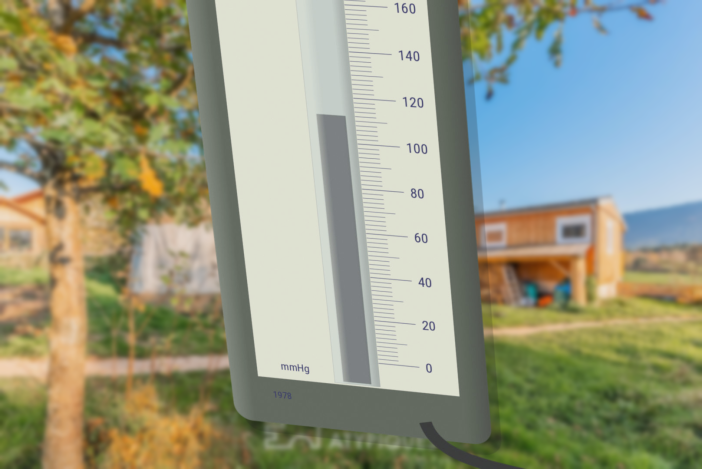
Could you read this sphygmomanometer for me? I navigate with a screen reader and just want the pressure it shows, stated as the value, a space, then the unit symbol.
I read 112 mmHg
